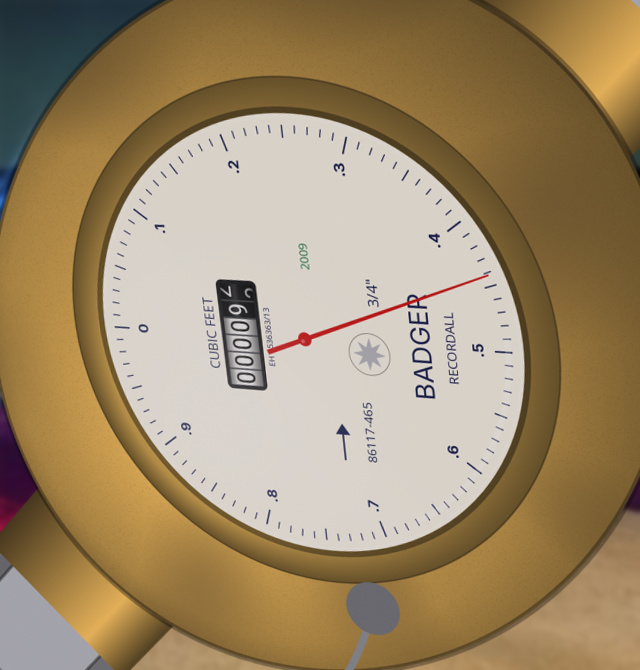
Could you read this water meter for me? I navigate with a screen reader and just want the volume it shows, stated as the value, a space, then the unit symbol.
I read 92.44 ft³
